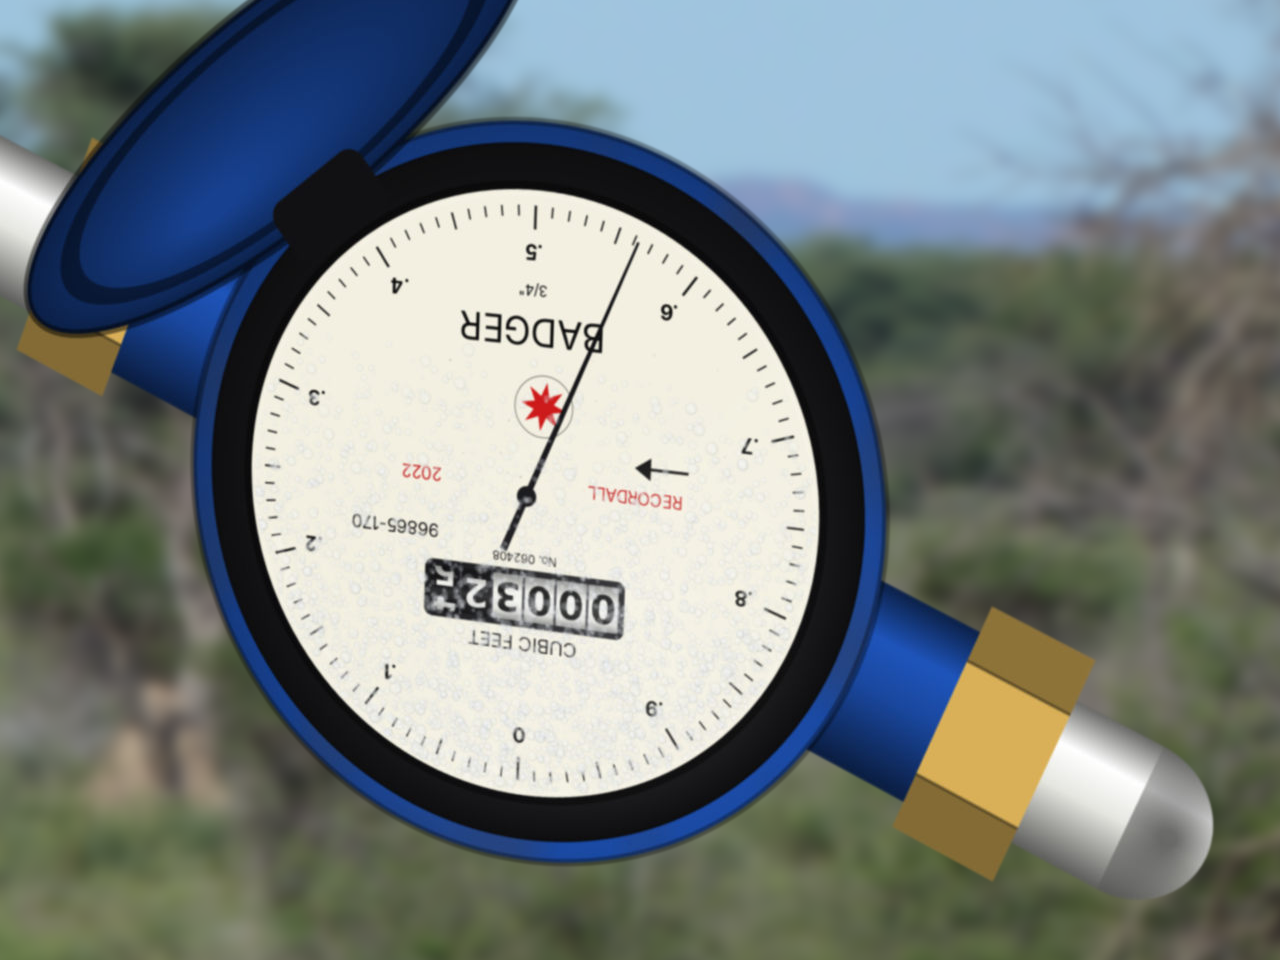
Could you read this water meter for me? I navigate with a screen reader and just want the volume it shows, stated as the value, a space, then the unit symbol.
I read 324.56 ft³
